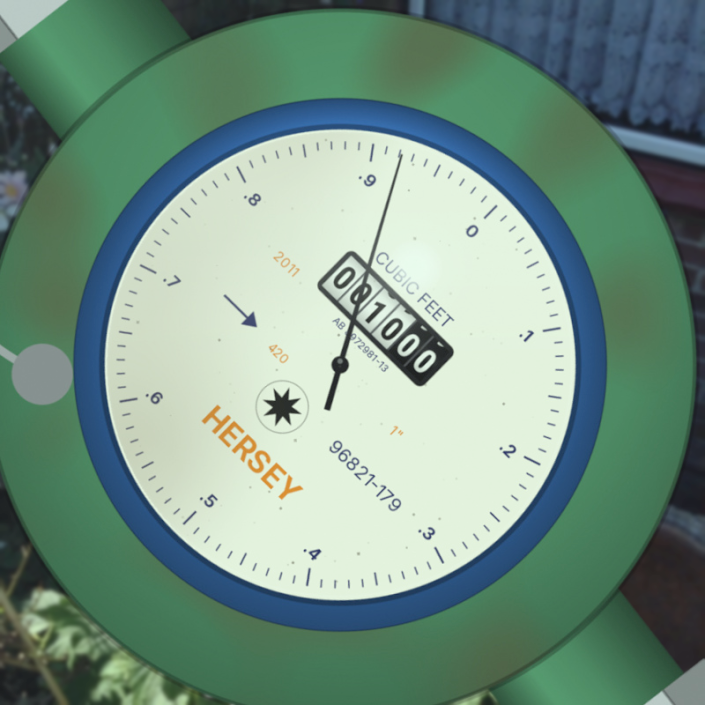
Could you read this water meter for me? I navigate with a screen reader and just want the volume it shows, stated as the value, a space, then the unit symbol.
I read 999.92 ft³
